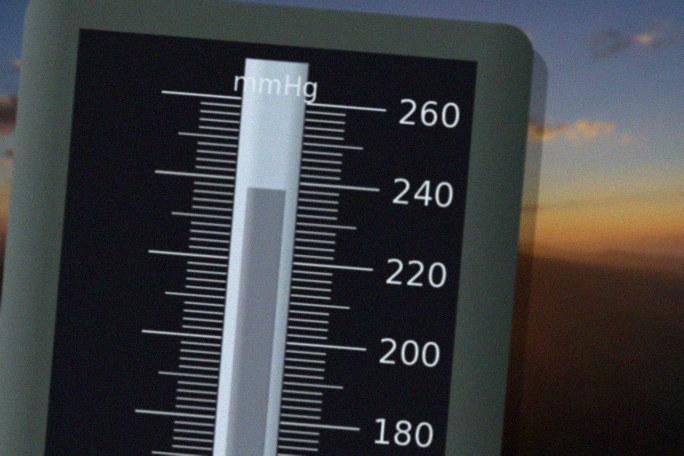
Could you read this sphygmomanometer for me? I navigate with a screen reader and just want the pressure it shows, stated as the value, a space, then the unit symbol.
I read 238 mmHg
